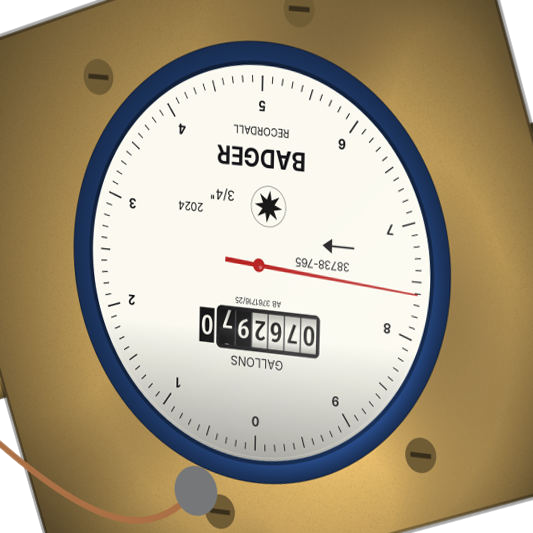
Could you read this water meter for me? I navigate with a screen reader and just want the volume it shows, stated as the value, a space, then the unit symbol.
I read 762967.6 gal
